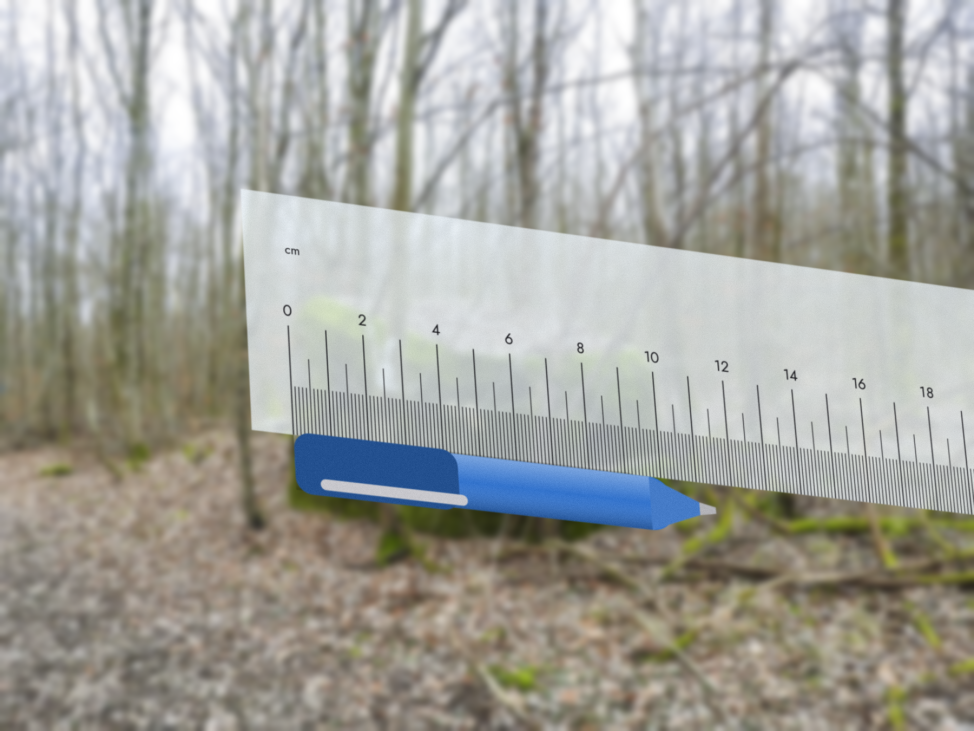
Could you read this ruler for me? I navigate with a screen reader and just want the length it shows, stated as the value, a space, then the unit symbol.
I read 11.5 cm
